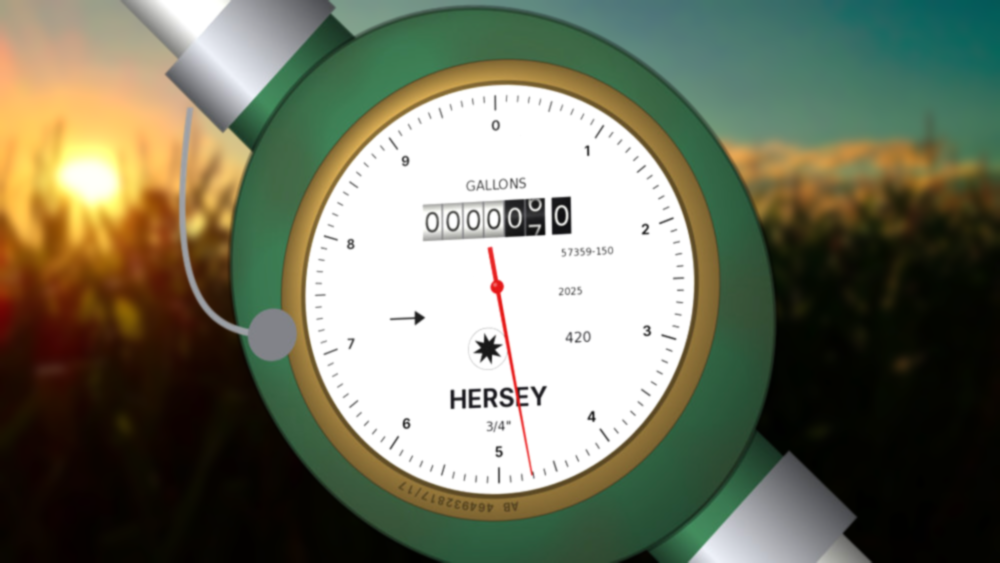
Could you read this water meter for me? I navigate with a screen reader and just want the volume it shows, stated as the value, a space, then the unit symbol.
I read 64.7 gal
